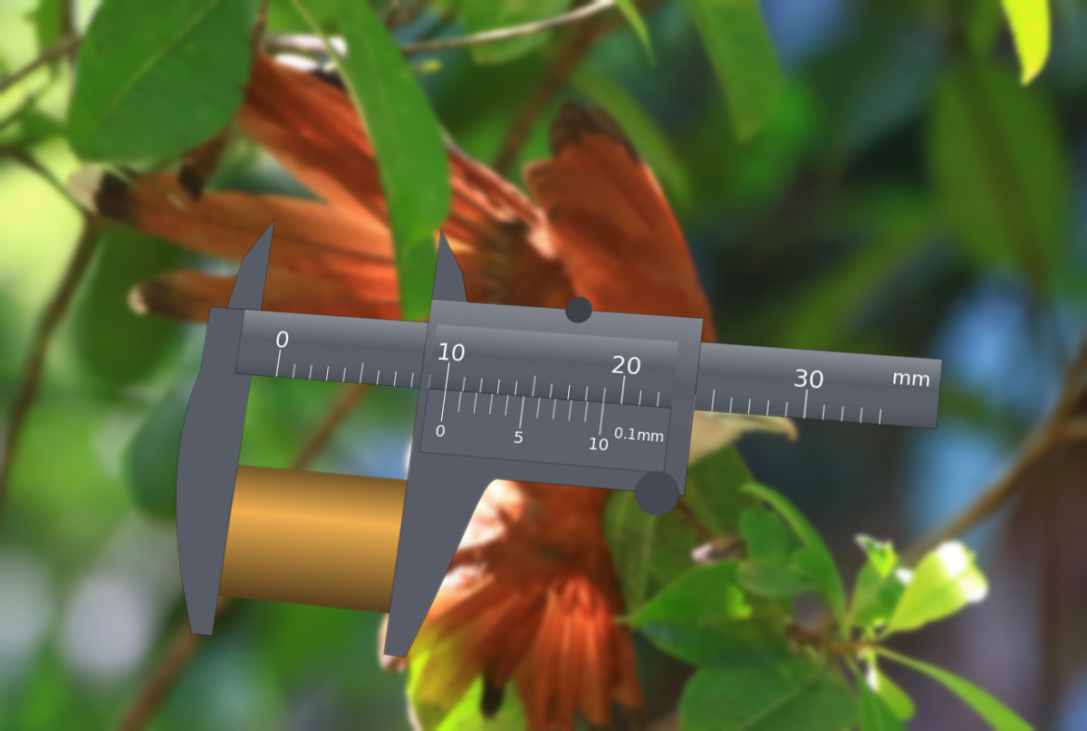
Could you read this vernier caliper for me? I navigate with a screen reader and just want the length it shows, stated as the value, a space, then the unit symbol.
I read 10.0 mm
